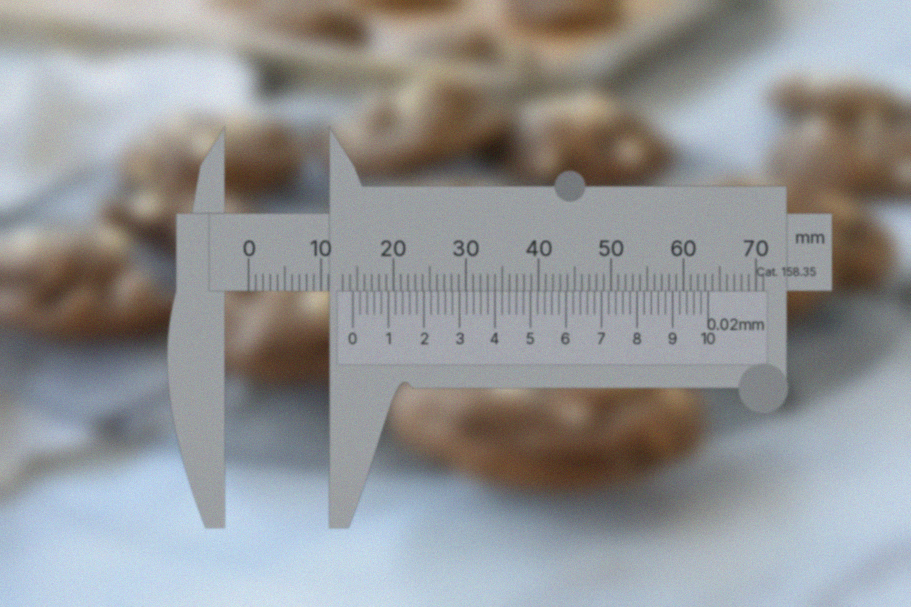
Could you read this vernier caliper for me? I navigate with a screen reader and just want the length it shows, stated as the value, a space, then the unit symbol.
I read 14.4 mm
